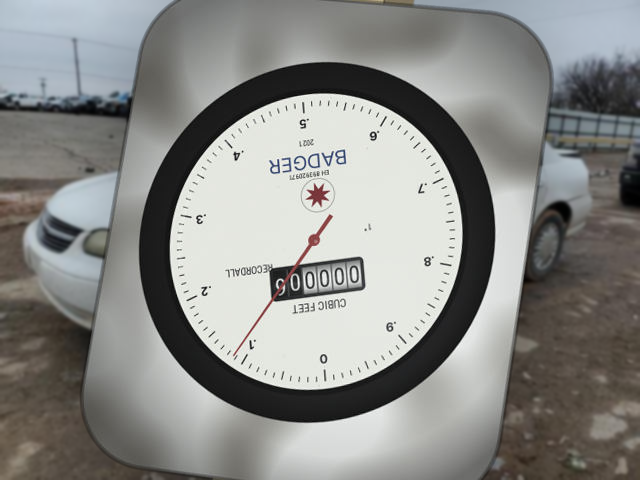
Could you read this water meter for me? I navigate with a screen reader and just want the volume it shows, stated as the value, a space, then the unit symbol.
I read 6.11 ft³
